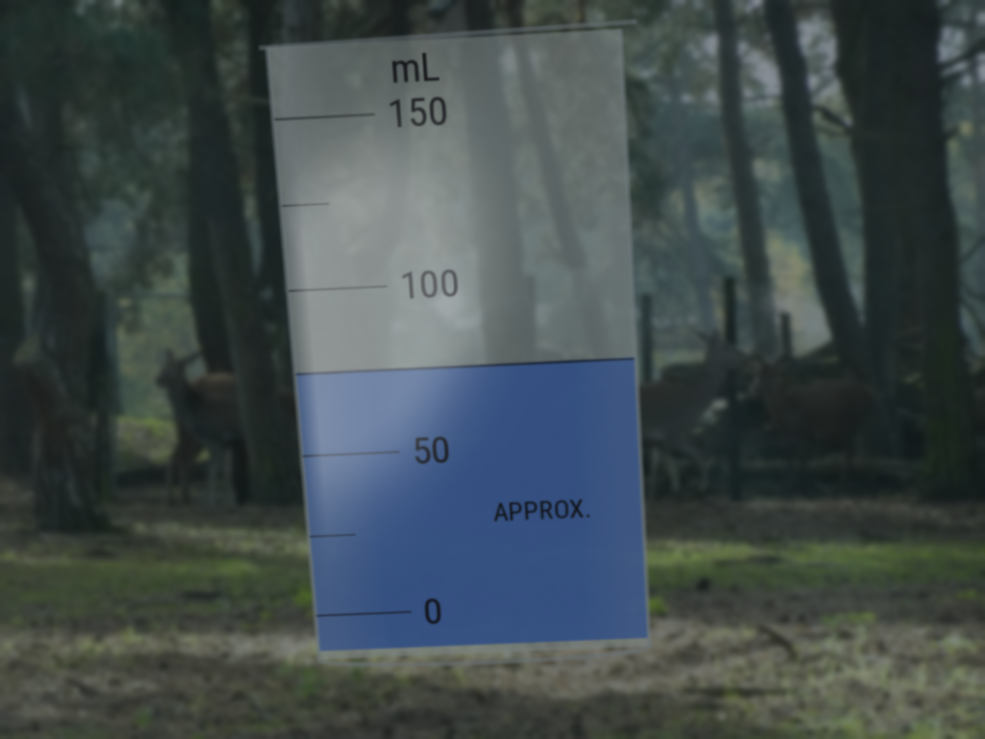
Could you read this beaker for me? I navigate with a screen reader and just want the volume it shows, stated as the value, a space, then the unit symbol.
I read 75 mL
